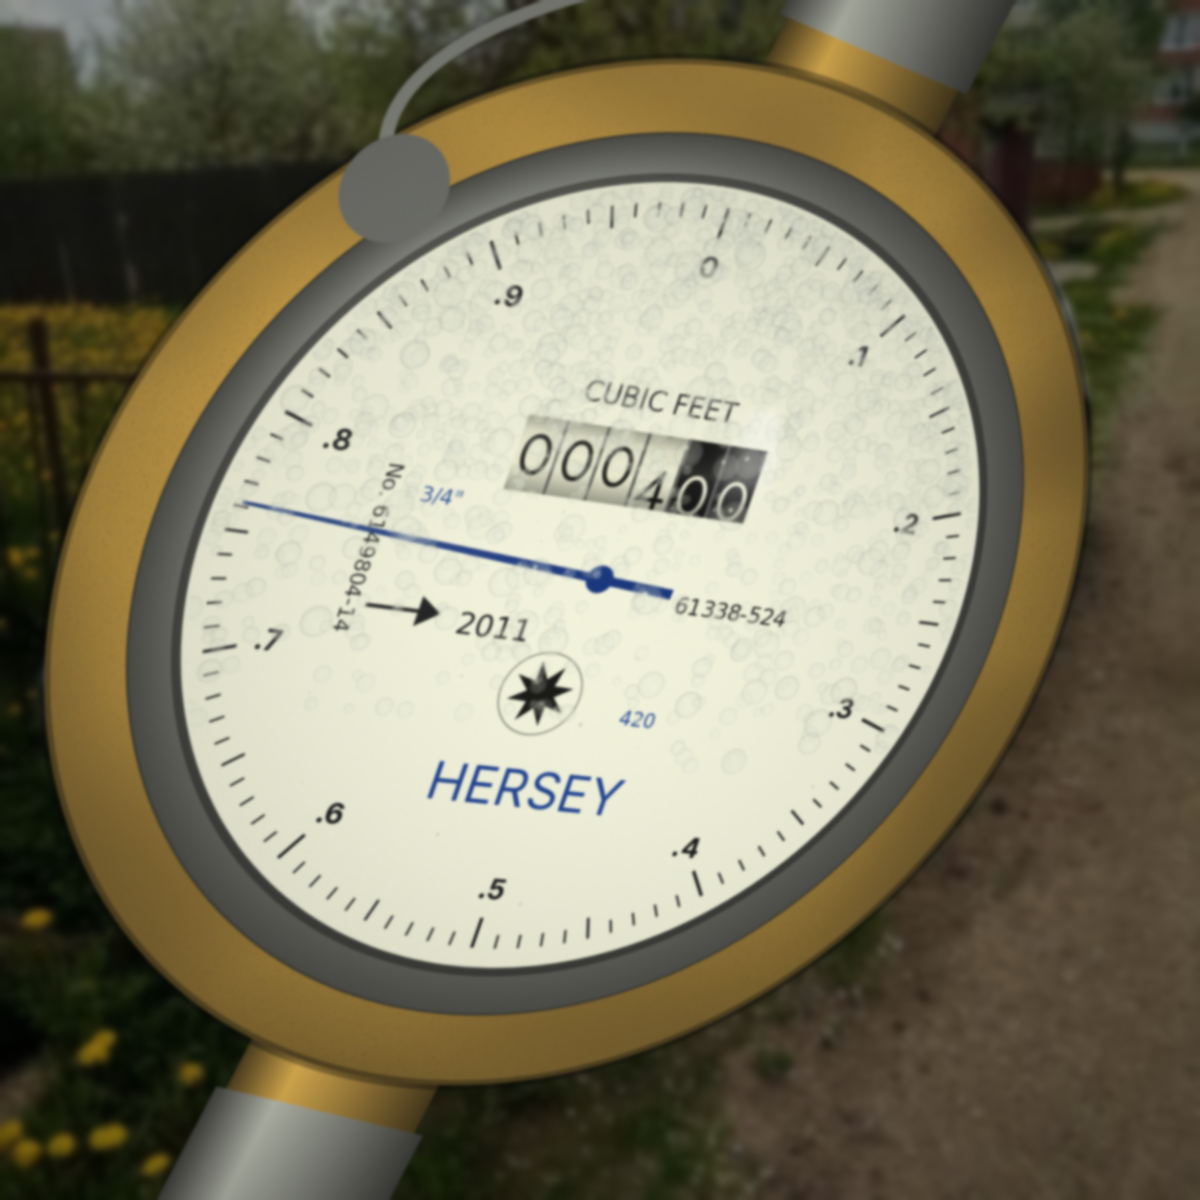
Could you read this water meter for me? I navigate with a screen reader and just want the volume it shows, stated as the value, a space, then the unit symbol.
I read 399.76 ft³
